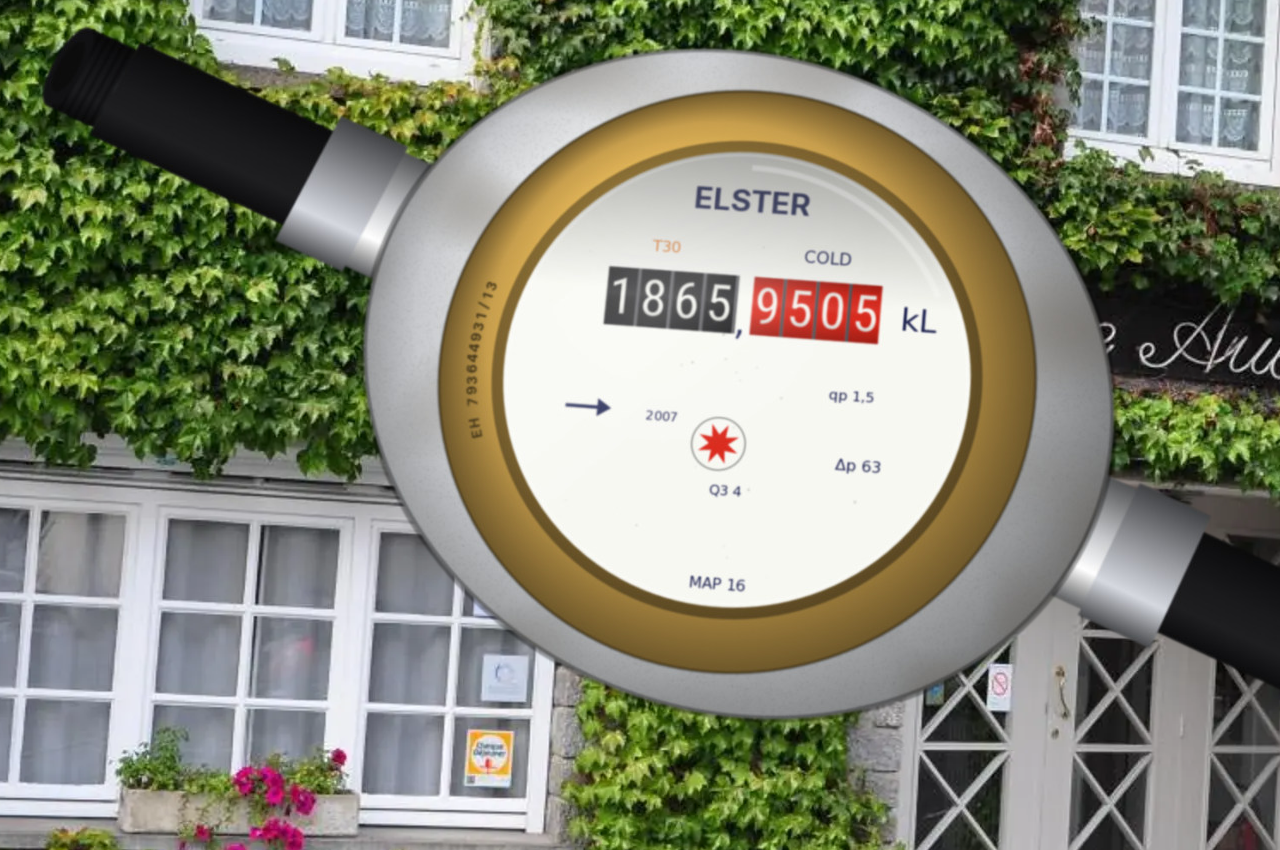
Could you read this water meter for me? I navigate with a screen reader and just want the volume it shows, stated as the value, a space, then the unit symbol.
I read 1865.9505 kL
